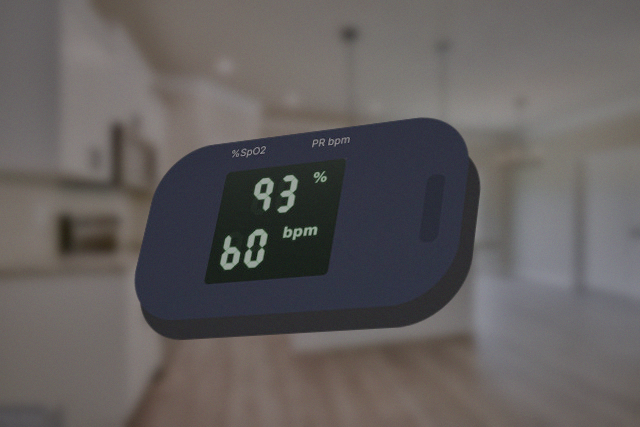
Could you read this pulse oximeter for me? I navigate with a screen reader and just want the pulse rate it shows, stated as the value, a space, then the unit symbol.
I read 60 bpm
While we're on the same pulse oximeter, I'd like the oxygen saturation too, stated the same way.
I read 93 %
